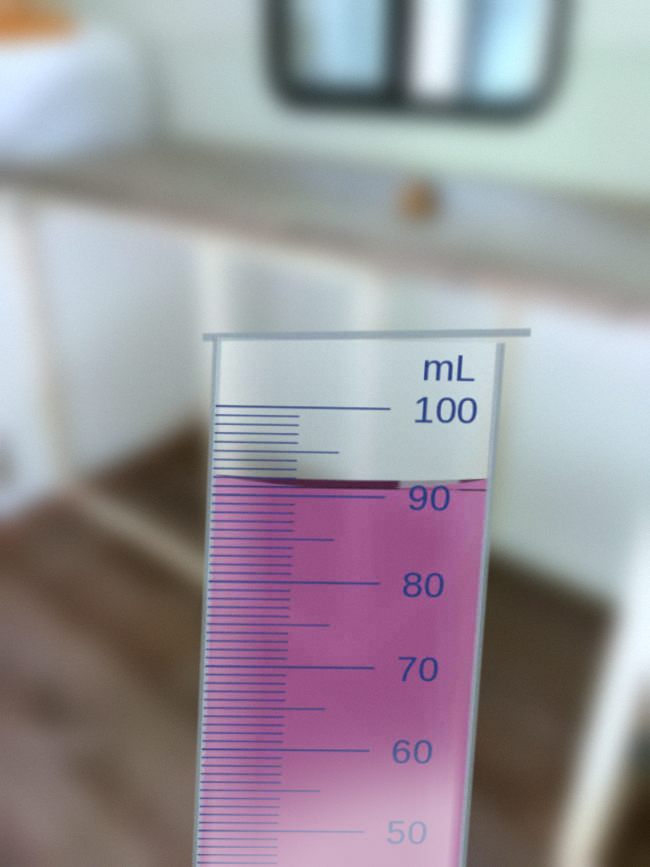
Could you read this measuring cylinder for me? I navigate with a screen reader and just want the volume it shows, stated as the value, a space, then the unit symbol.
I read 91 mL
